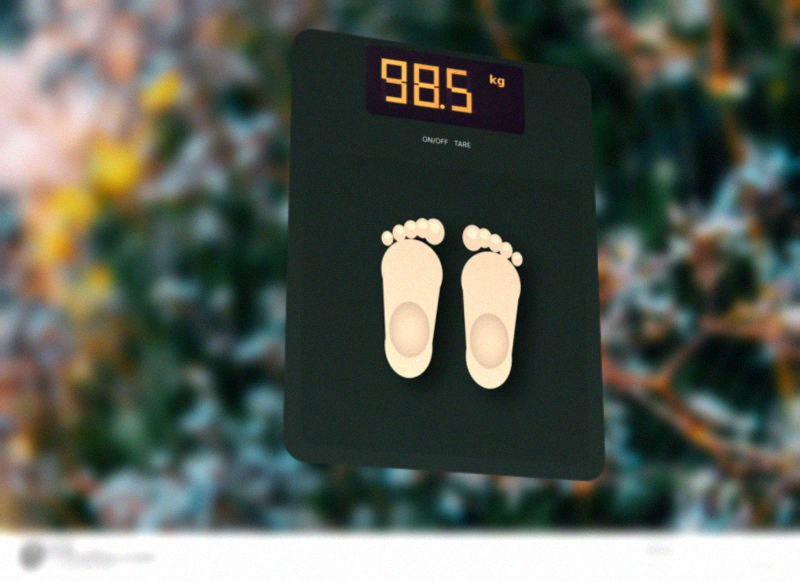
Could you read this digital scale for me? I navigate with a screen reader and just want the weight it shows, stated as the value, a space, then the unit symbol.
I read 98.5 kg
